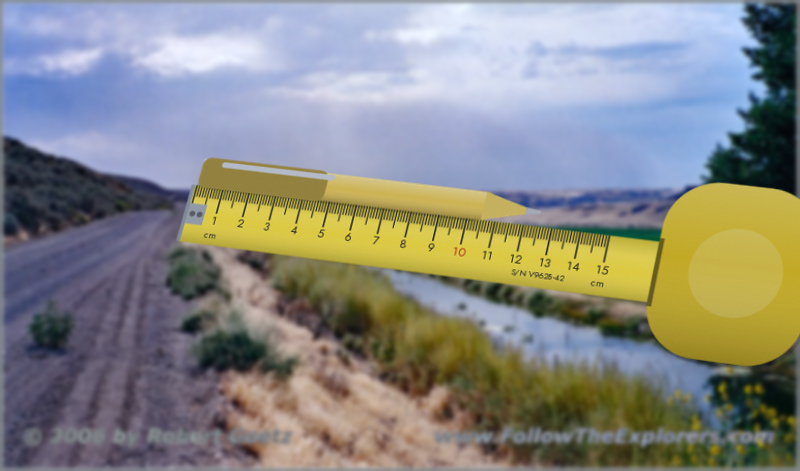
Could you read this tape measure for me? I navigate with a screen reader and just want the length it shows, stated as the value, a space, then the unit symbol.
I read 12.5 cm
